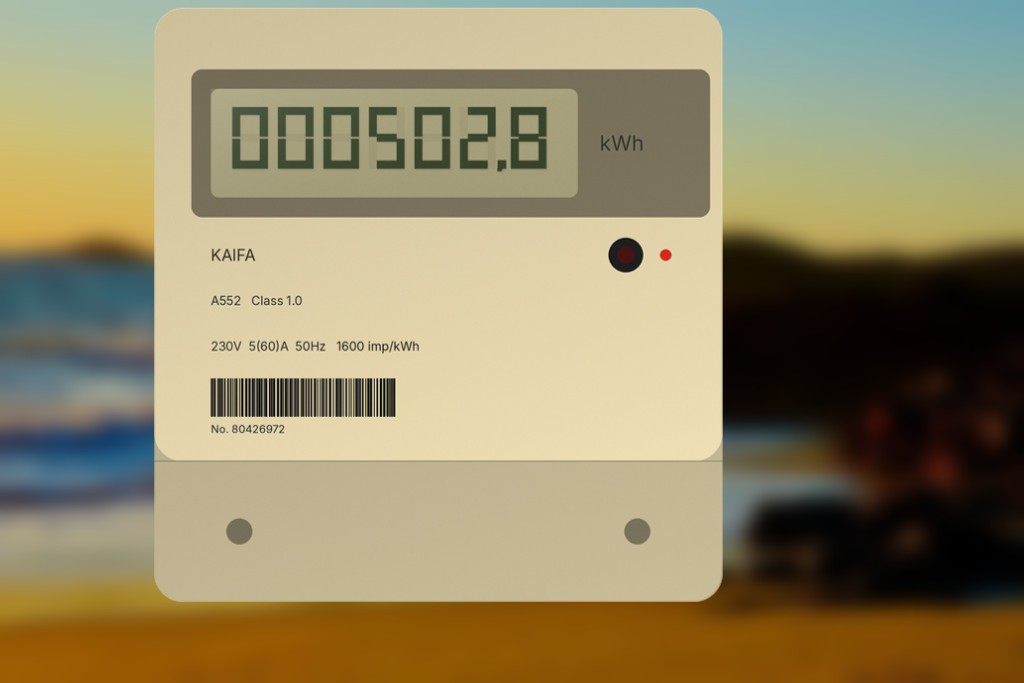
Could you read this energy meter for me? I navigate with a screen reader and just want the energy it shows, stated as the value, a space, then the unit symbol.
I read 502.8 kWh
